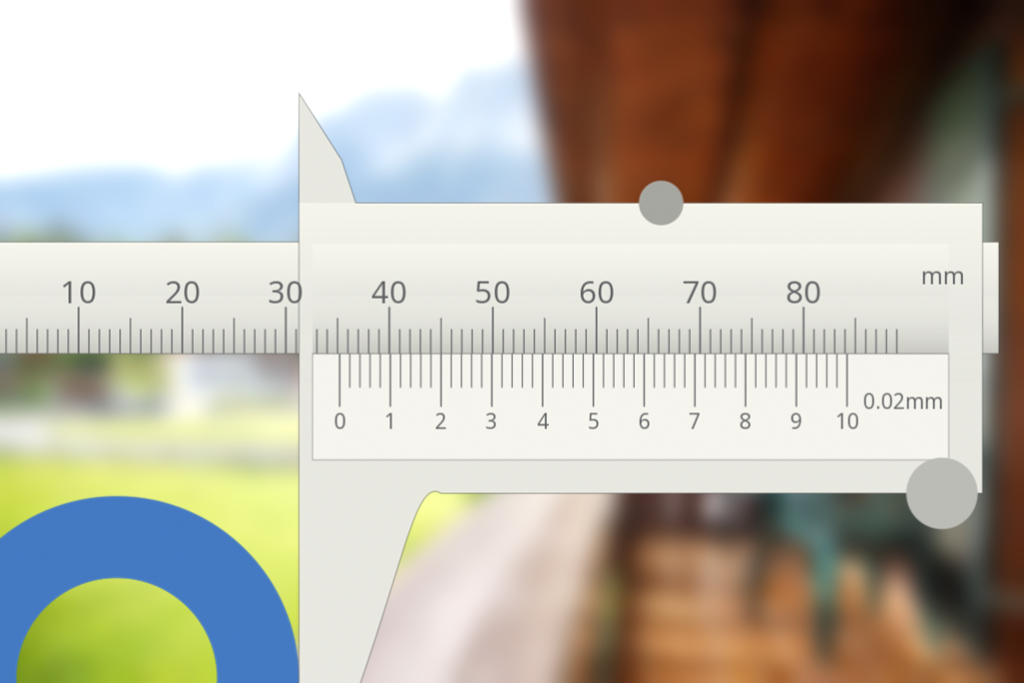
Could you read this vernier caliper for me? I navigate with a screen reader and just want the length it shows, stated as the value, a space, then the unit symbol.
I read 35.2 mm
